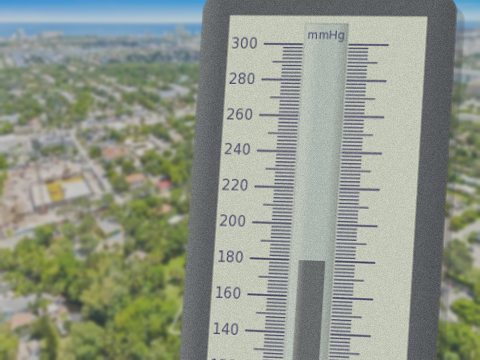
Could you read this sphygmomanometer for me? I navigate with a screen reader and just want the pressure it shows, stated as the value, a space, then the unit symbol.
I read 180 mmHg
